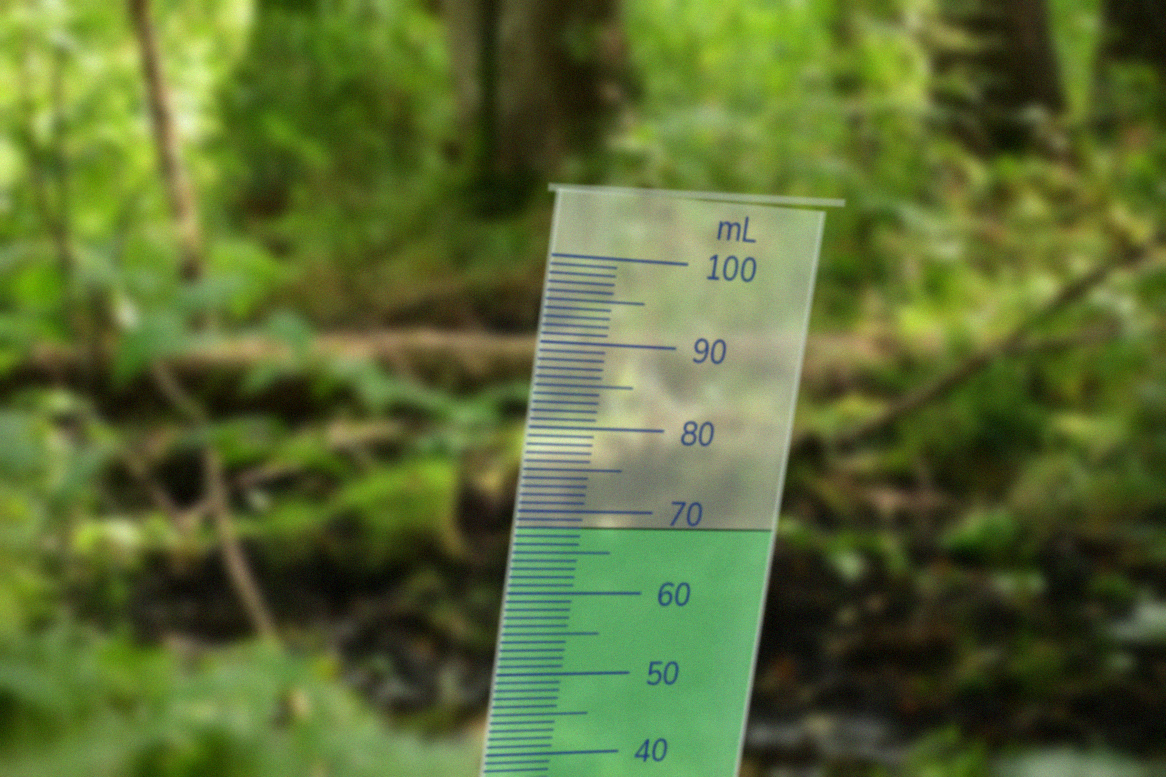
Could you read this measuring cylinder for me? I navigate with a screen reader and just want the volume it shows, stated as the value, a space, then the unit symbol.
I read 68 mL
